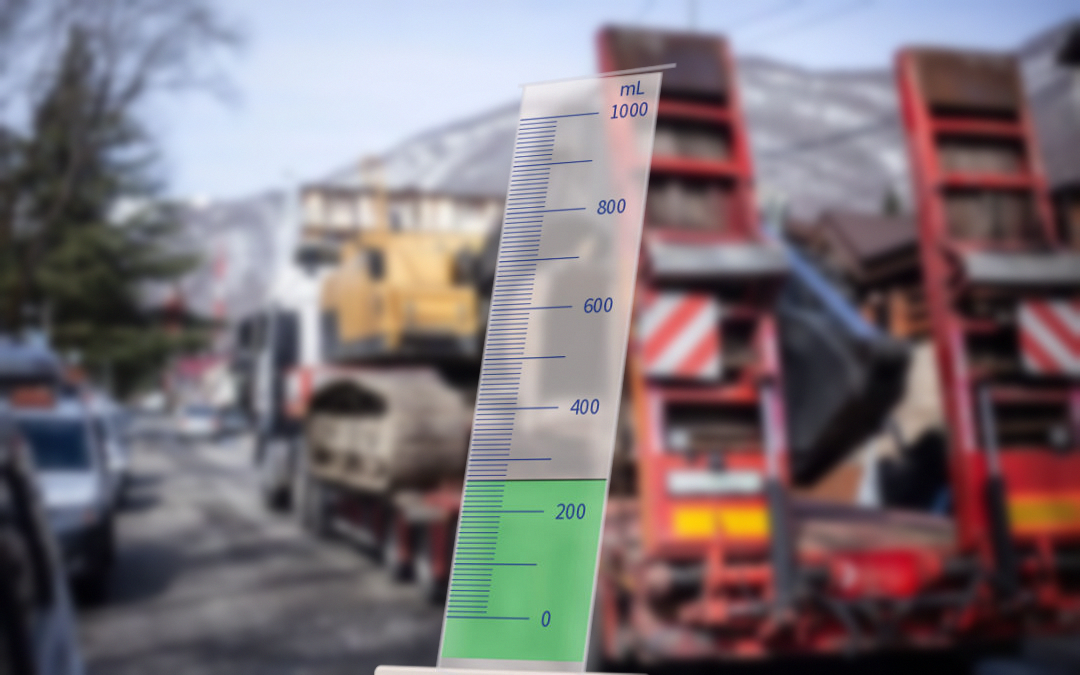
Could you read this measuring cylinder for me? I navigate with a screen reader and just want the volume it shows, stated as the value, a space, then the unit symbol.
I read 260 mL
